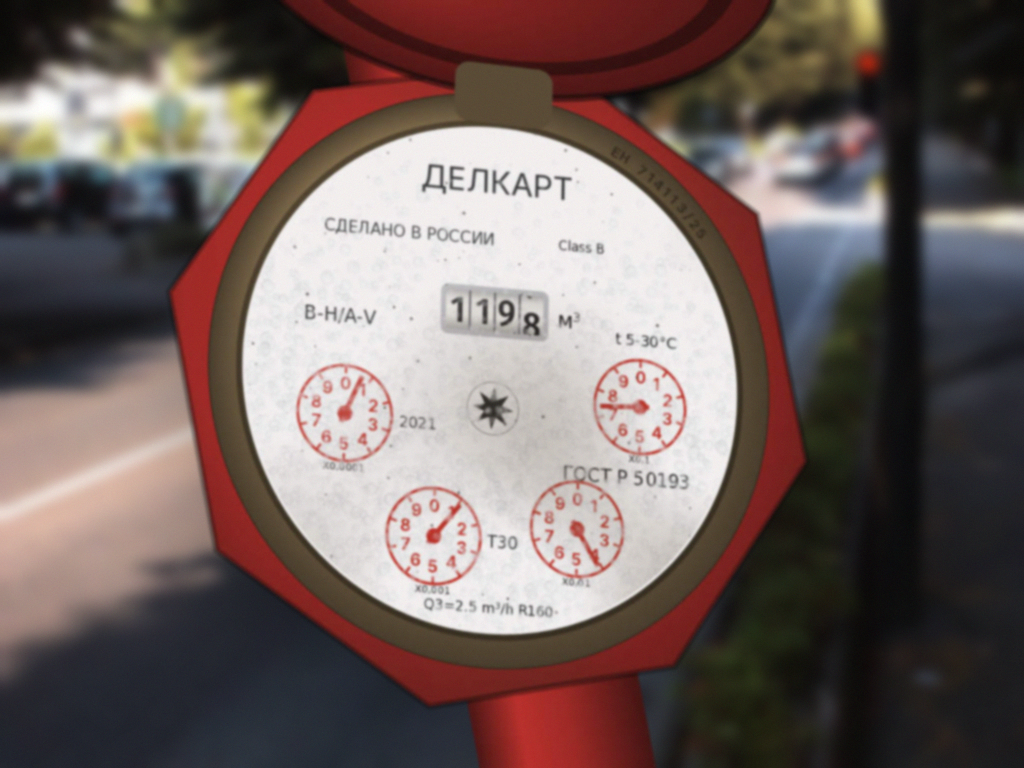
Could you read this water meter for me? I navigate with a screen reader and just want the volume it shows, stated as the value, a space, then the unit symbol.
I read 1197.7410 m³
